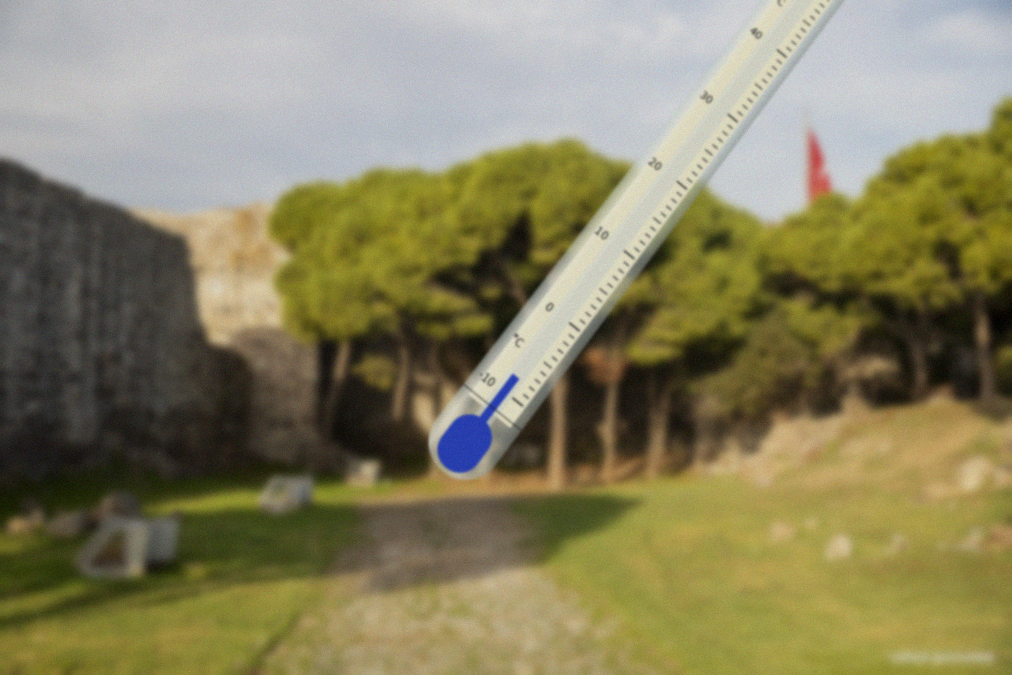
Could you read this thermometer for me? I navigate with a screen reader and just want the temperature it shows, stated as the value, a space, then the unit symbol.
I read -8 °C
